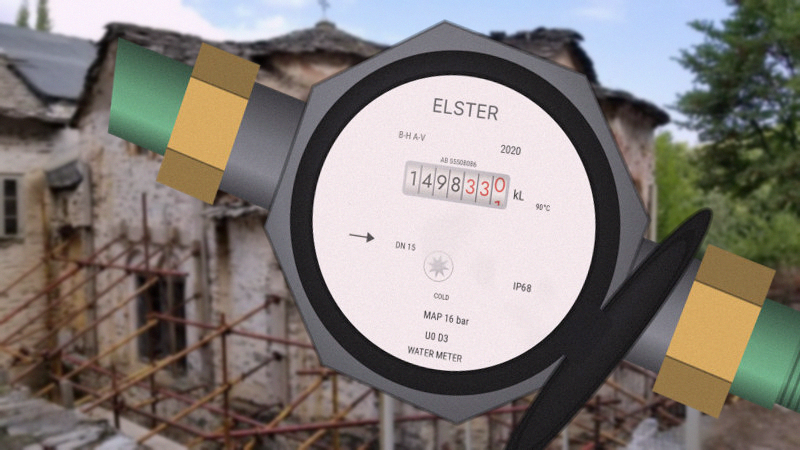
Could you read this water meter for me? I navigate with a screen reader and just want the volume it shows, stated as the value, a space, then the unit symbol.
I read 1498.330 kL
